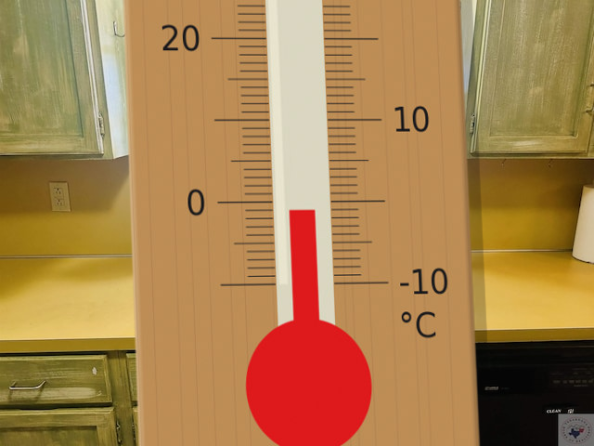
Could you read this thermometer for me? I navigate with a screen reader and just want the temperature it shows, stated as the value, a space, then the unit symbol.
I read -1 °C
